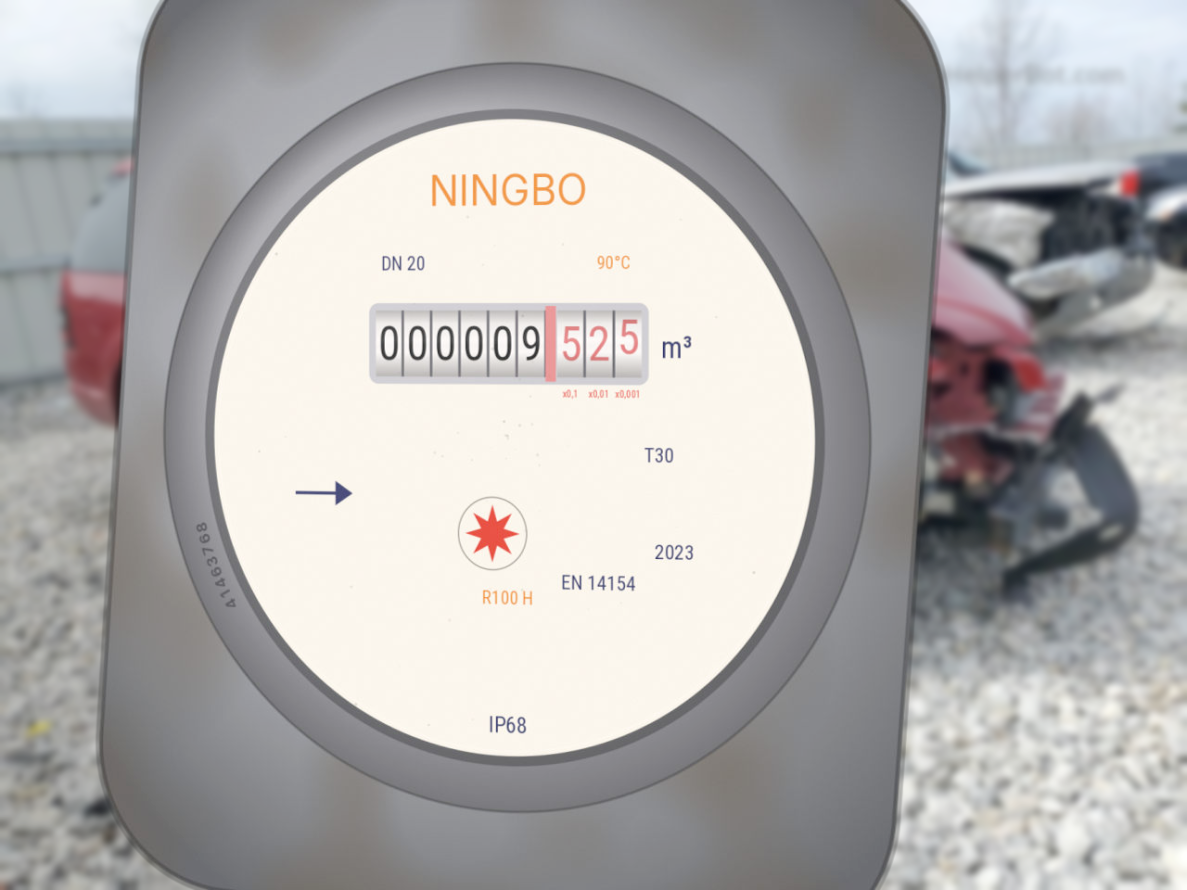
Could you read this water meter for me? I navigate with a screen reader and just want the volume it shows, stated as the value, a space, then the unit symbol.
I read 9.525 m³
